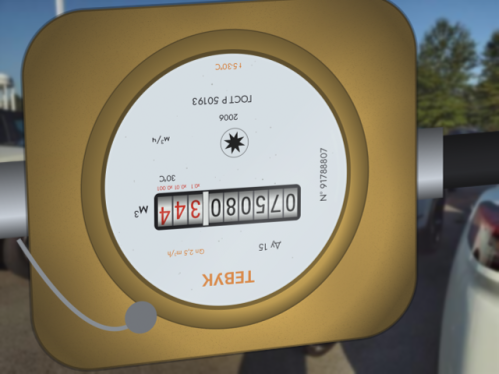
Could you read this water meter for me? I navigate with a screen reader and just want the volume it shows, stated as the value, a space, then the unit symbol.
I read 75080.344 m³
